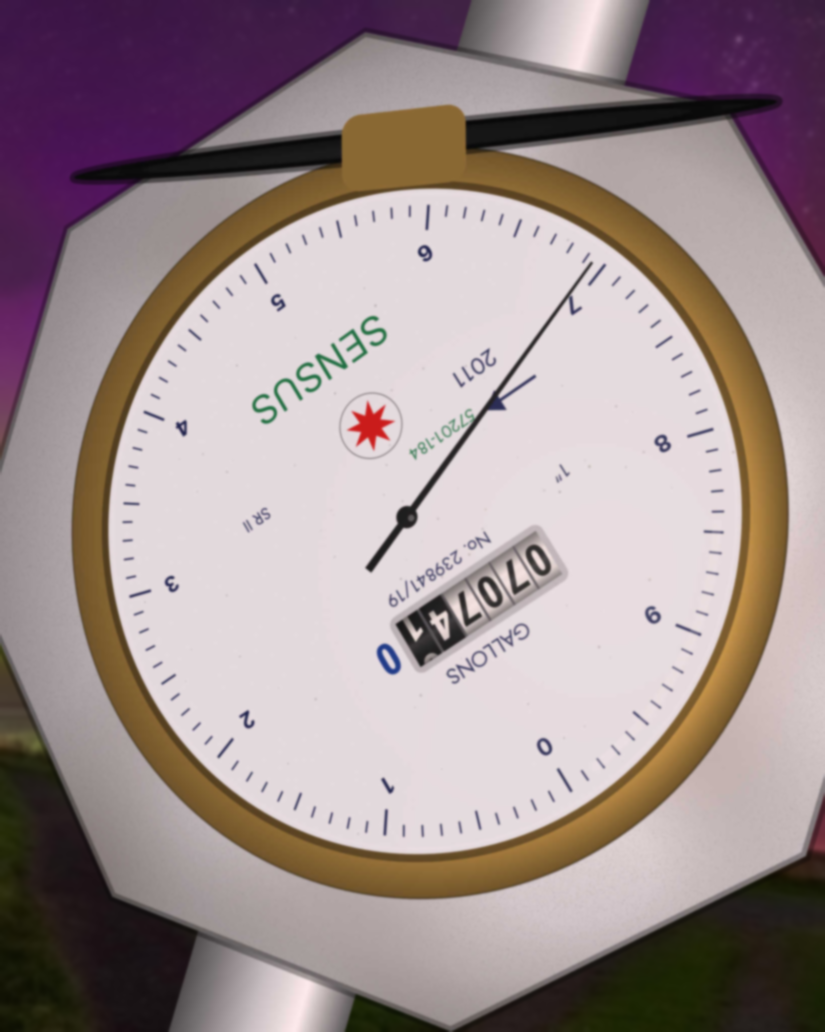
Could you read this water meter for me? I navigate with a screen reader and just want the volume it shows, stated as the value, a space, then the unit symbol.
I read 707406.9 gal
